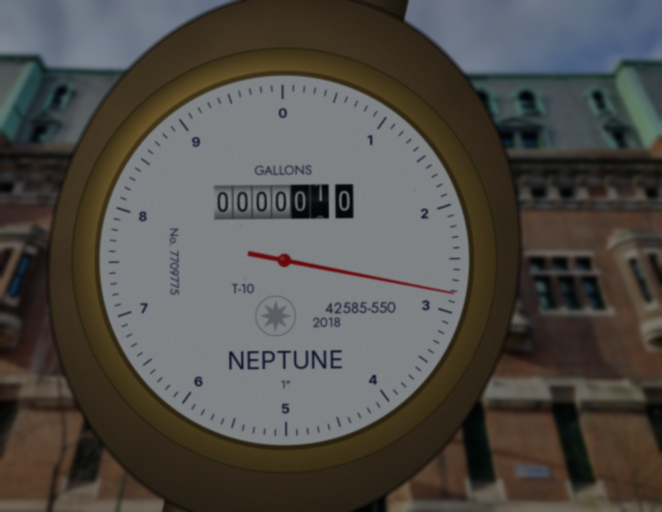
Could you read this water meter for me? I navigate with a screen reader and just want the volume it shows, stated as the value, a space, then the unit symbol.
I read 12.8 gal
